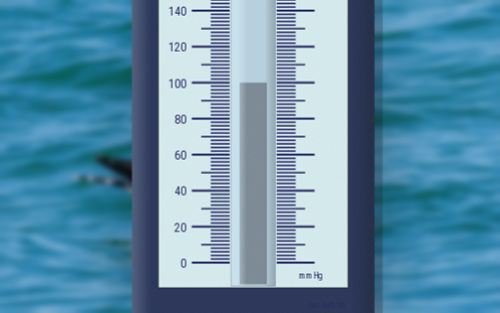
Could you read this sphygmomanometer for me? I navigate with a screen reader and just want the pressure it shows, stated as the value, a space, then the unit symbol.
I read 100 mmHg
